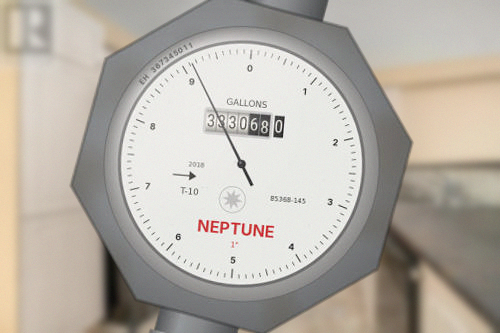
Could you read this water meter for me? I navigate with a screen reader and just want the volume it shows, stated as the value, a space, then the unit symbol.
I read 3330679.1 gal
